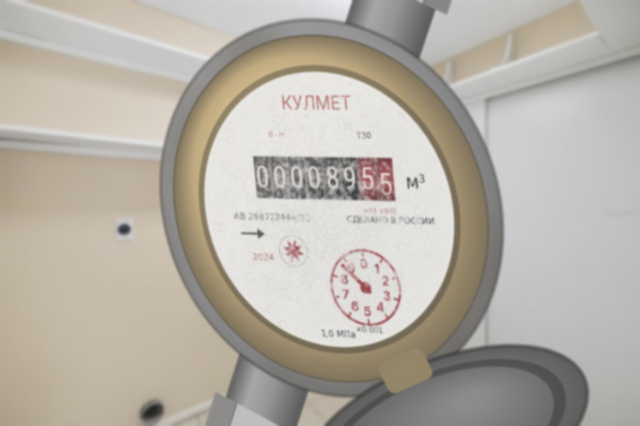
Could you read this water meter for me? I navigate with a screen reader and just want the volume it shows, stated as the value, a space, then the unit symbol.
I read 89.548 m³
